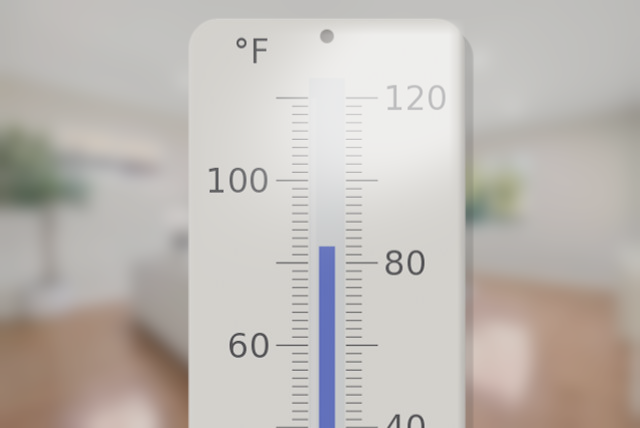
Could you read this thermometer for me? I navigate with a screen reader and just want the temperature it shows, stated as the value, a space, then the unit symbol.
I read 84 °F
